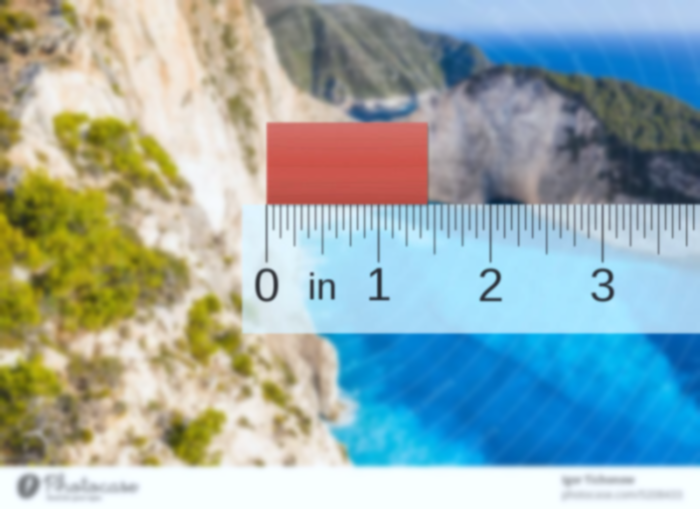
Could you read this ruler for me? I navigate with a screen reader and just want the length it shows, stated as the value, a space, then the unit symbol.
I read 1.4375 in
